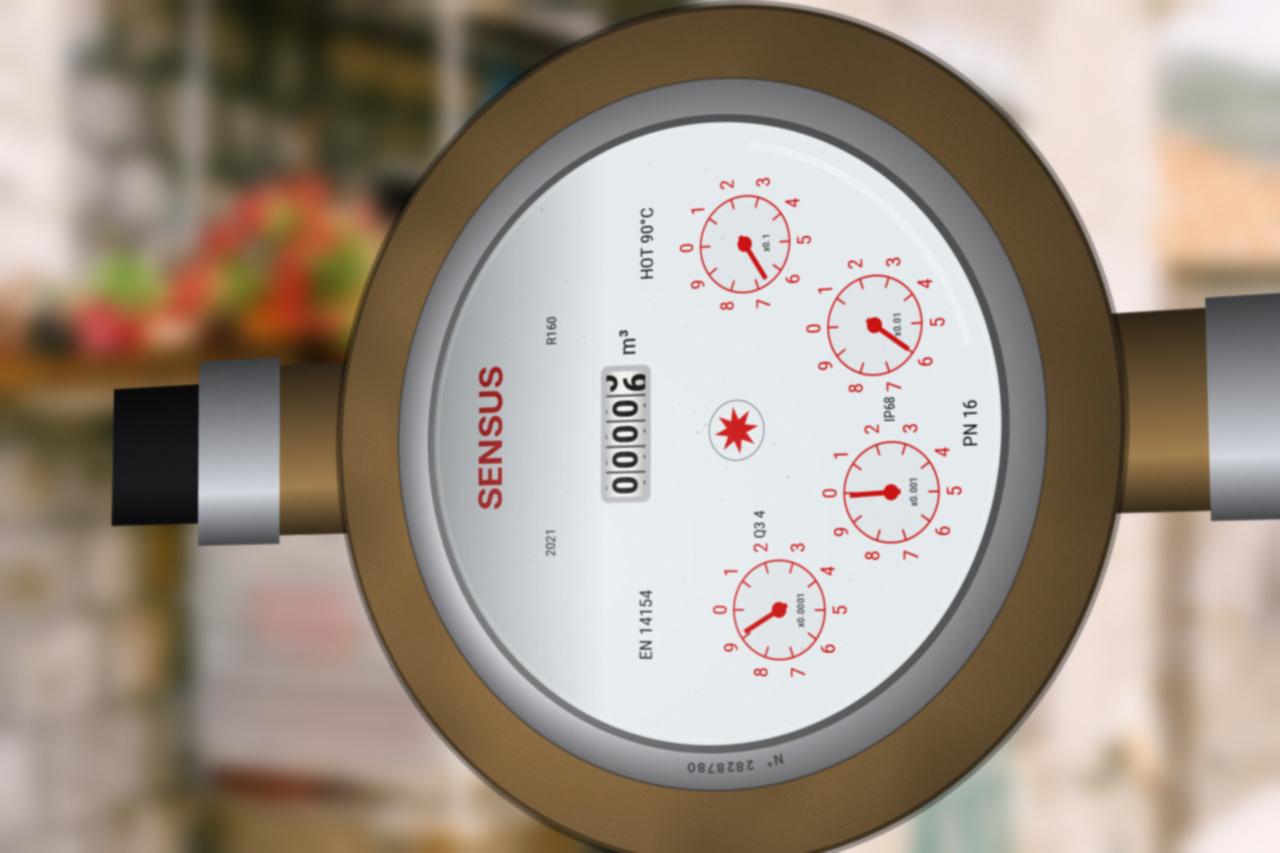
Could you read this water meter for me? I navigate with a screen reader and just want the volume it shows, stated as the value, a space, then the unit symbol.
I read 5.6599 m³
